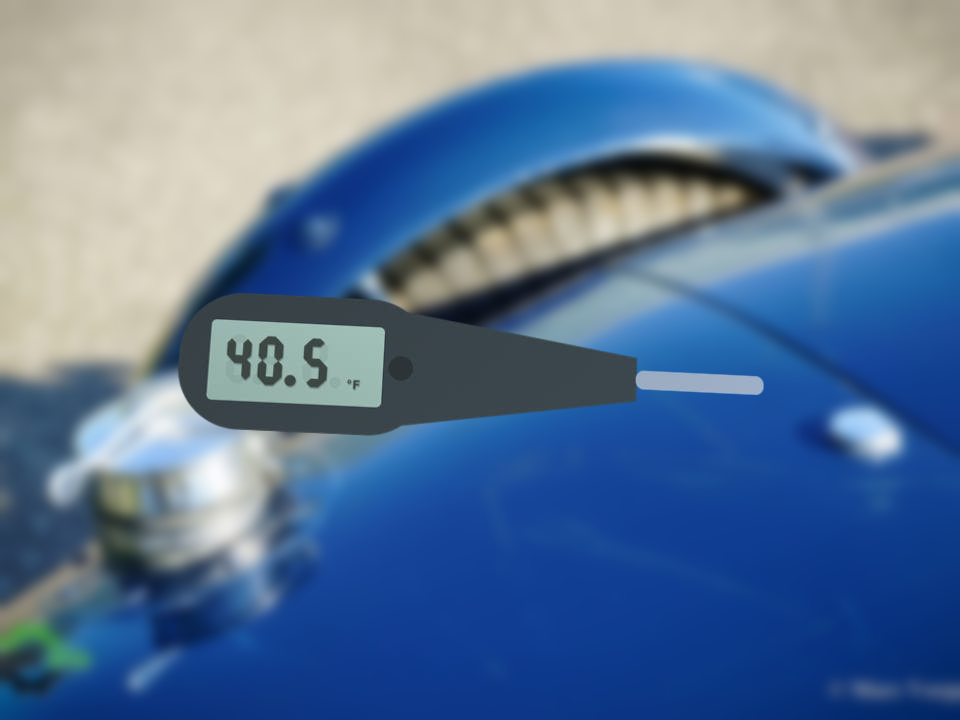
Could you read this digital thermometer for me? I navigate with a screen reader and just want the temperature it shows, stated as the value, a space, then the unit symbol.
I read 40.5 °F
